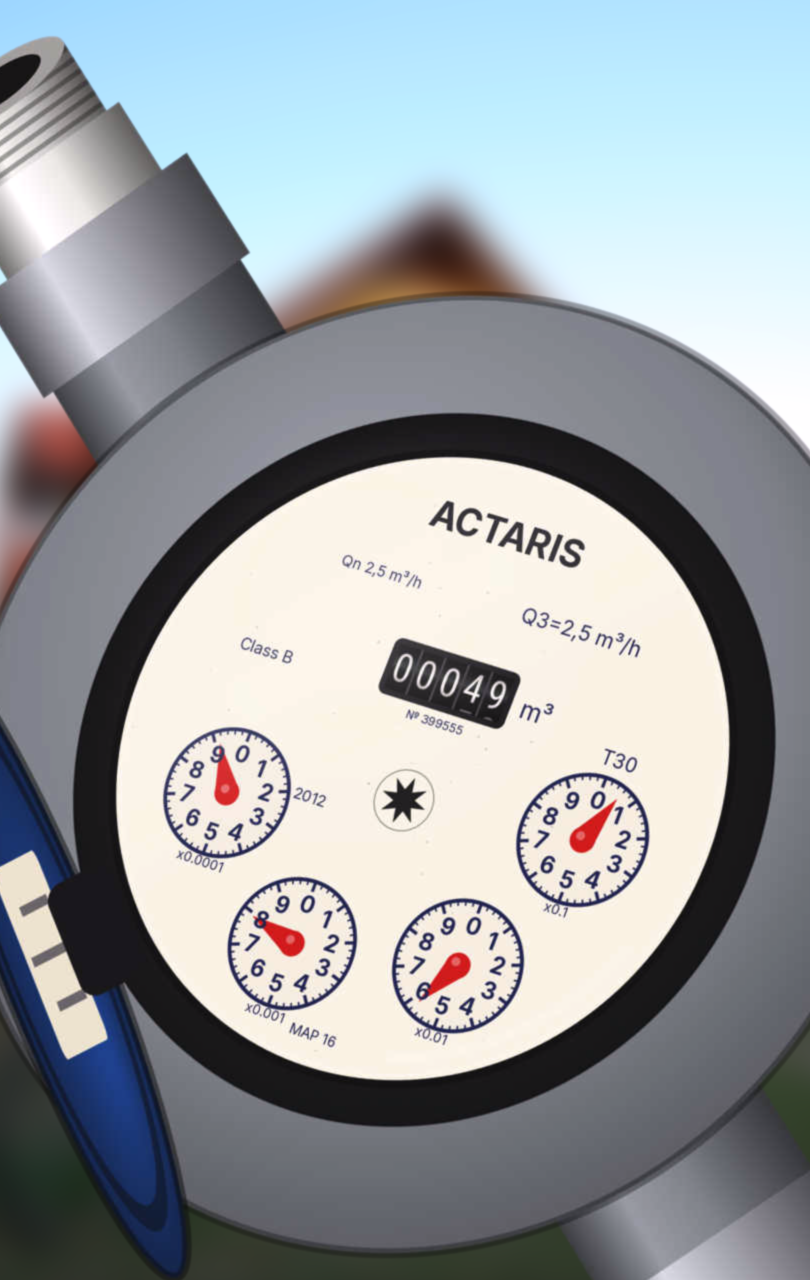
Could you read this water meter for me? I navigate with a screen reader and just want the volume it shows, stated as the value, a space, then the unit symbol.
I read 49.0579 m³
